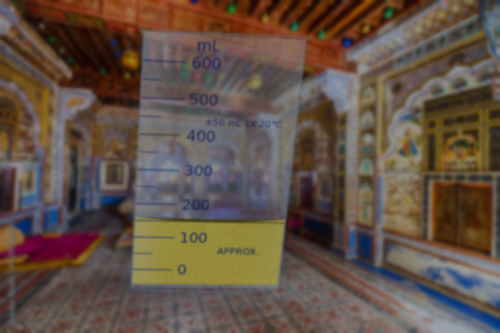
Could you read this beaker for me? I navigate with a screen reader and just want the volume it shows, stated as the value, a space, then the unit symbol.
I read 150 mL
